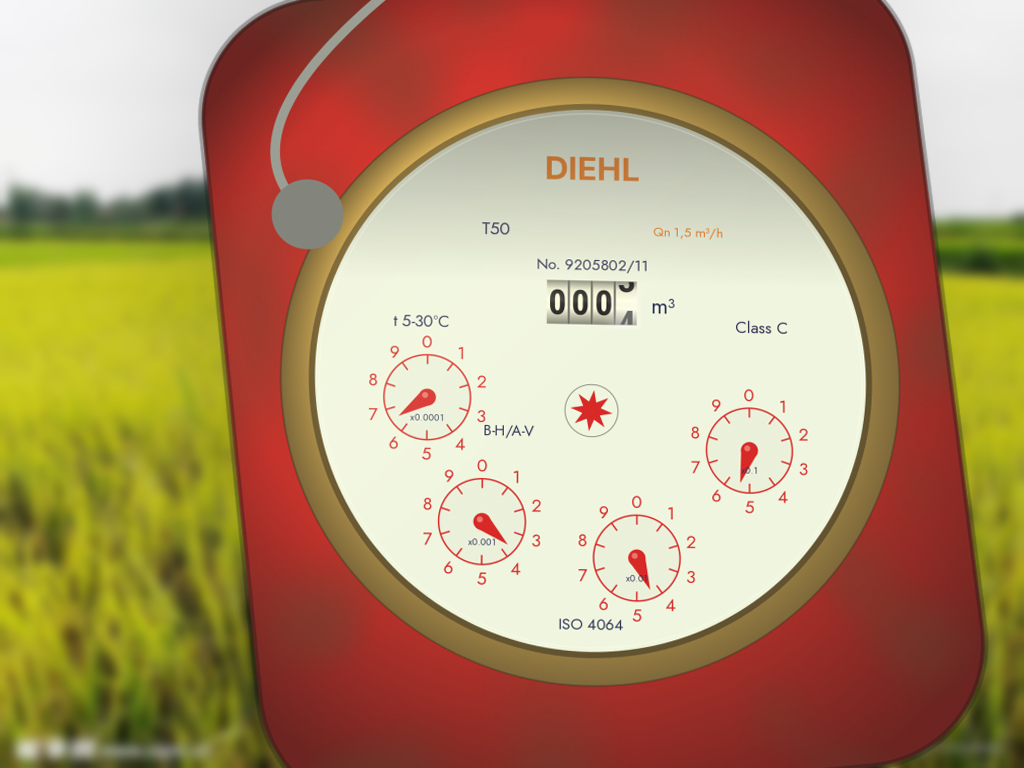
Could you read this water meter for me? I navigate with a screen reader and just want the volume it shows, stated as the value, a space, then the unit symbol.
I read 3.5436 m³
